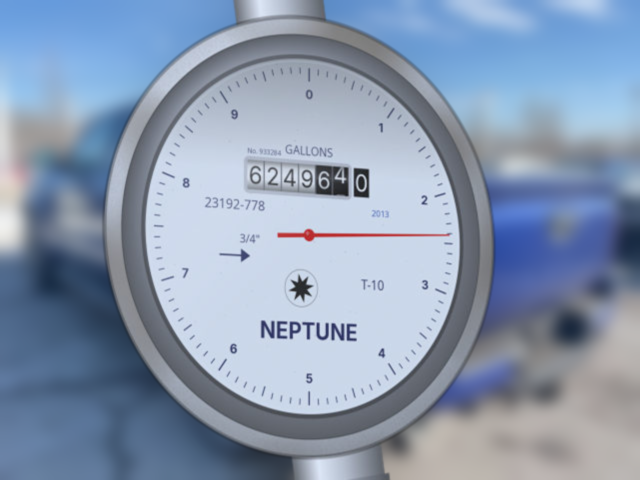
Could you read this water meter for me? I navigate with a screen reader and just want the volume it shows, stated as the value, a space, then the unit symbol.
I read 6249642.4 gal
